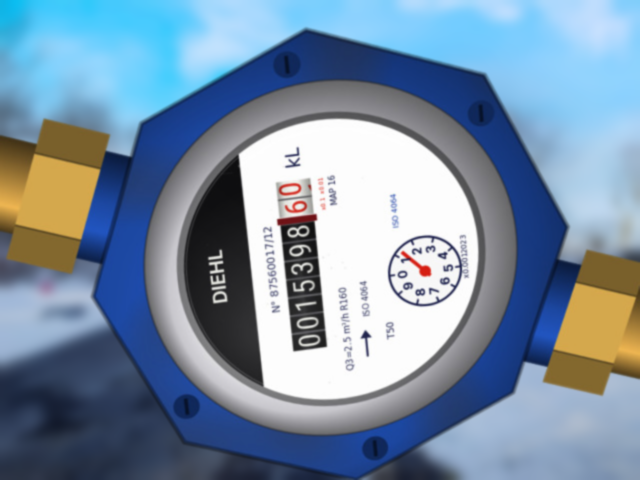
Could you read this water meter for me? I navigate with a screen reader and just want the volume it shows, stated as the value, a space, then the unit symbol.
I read 15398.601 kL
